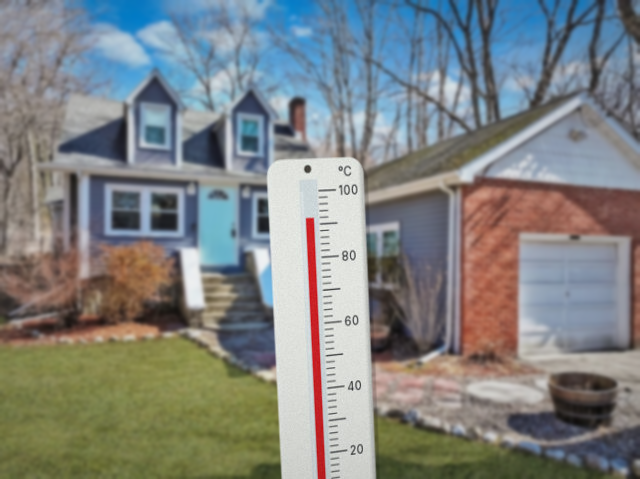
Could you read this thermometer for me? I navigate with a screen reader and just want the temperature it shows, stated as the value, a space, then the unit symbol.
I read 92 °C
